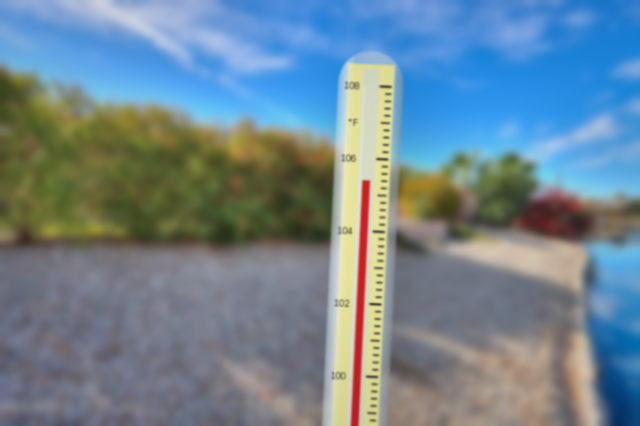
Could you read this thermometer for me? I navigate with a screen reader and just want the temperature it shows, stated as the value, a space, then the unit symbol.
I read 105.4 °F
